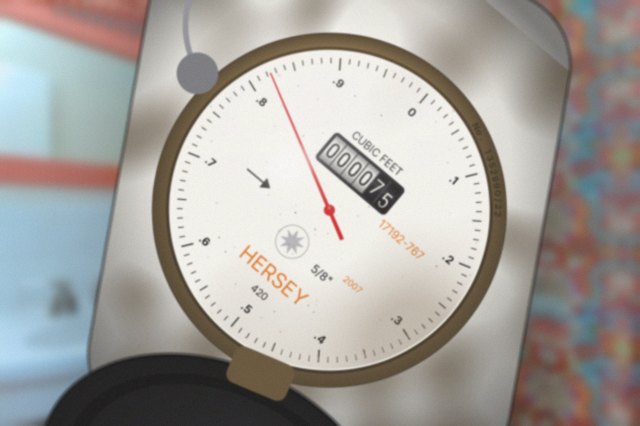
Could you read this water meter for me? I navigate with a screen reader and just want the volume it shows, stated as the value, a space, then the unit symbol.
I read 74.82 ft³
